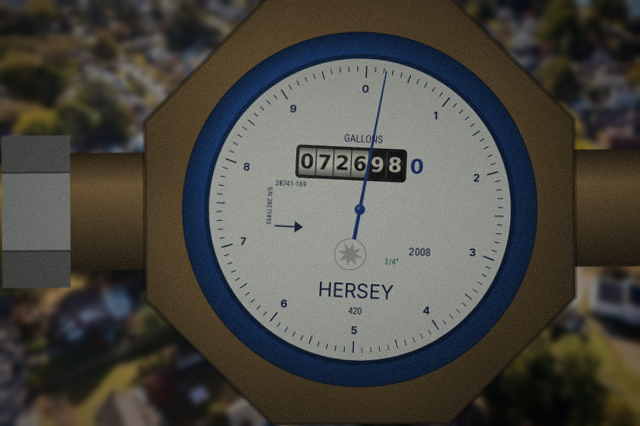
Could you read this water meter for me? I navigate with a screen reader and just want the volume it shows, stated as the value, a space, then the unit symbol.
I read 726980.2 gal
